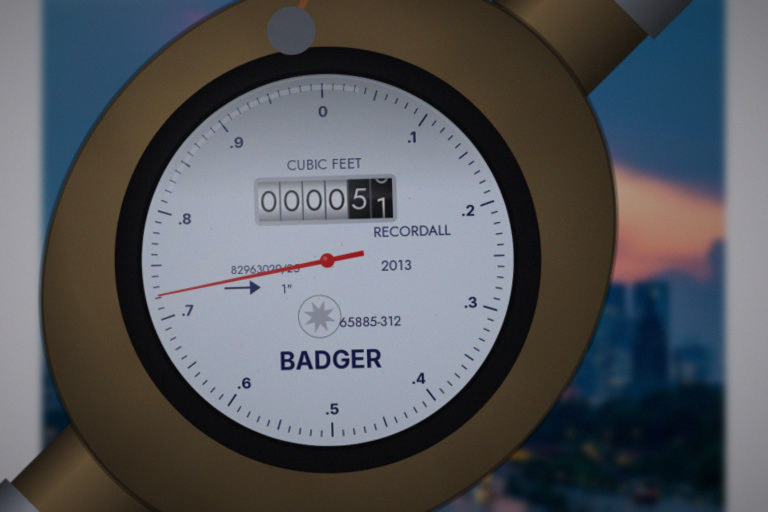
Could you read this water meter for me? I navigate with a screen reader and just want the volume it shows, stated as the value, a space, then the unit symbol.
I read 50.72 ft³
